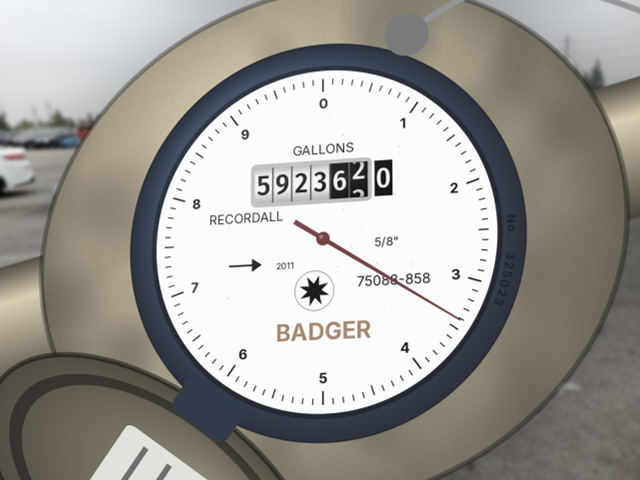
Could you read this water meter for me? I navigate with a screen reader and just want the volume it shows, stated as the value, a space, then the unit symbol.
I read 5923623.4 gal
